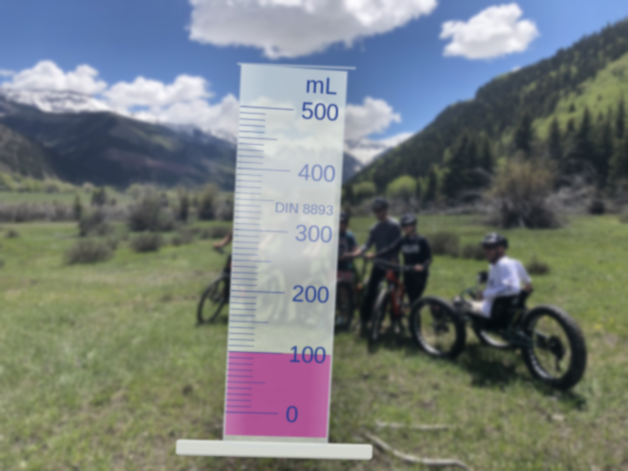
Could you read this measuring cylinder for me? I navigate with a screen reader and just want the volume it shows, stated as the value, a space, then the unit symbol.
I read 100 mL
